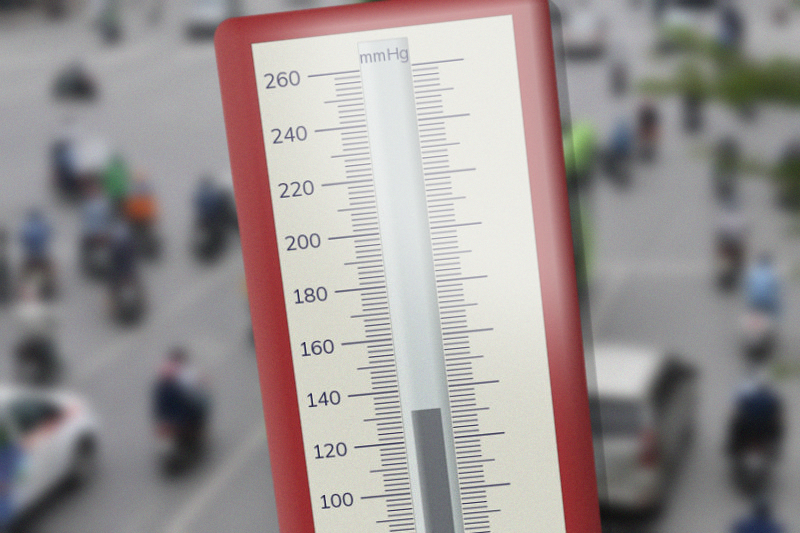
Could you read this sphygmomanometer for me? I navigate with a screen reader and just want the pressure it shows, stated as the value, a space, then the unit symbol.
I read 132 mmHg
